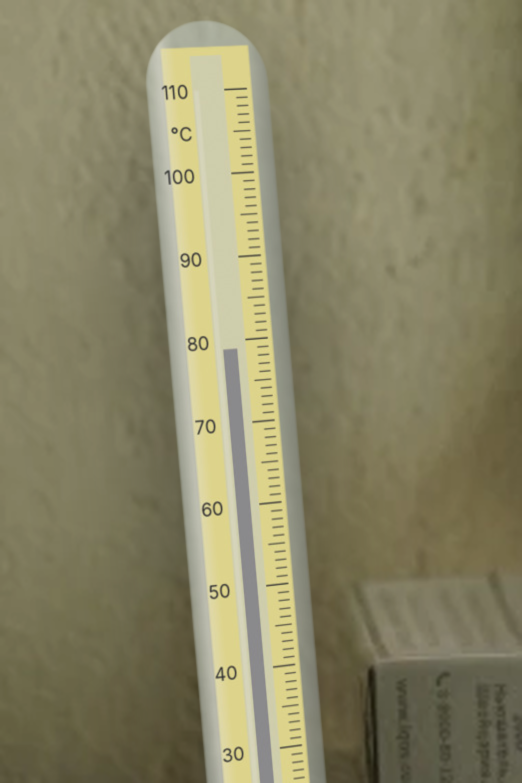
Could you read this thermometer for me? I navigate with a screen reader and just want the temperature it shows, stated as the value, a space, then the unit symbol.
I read 79 °C
